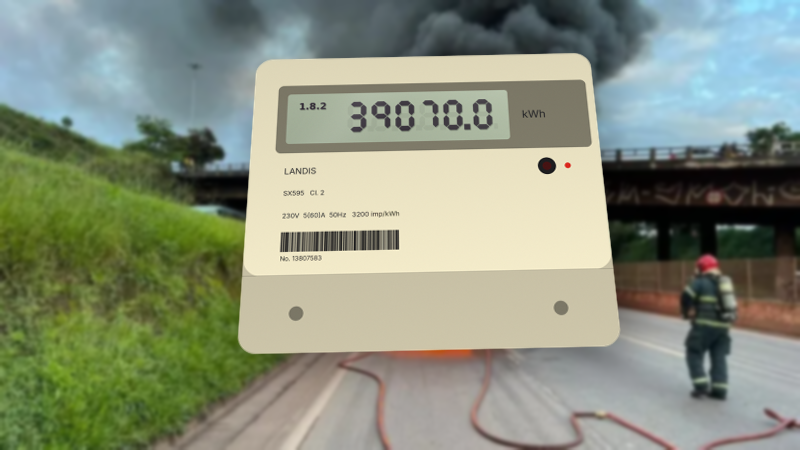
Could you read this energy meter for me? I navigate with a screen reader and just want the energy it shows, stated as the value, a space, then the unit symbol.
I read 39070.0 kWh
